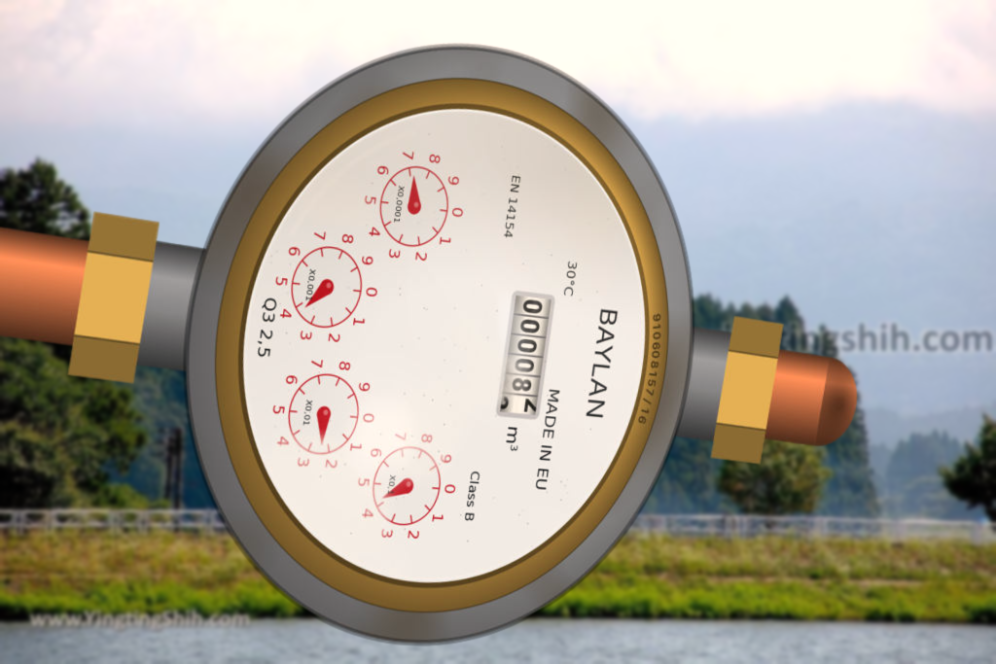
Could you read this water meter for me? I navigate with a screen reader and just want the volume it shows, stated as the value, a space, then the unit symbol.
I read 82.4237 m³
